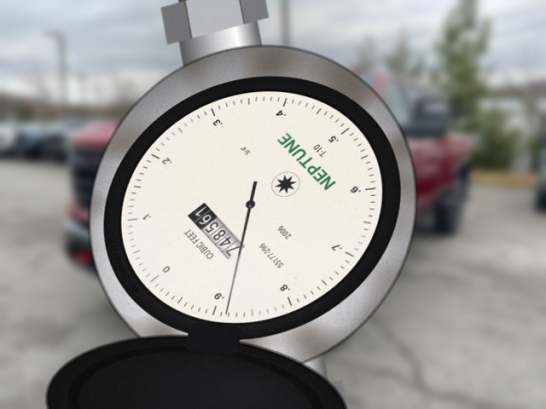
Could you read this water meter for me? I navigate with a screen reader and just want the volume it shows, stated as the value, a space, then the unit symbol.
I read 748560.88 ft³
